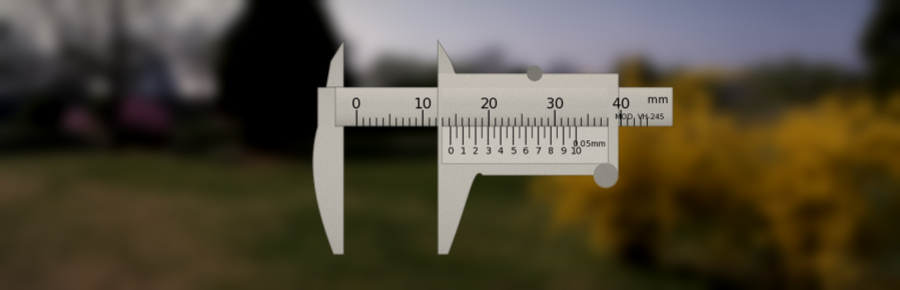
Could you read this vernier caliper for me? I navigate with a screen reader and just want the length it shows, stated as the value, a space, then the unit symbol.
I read 14.2 mm
